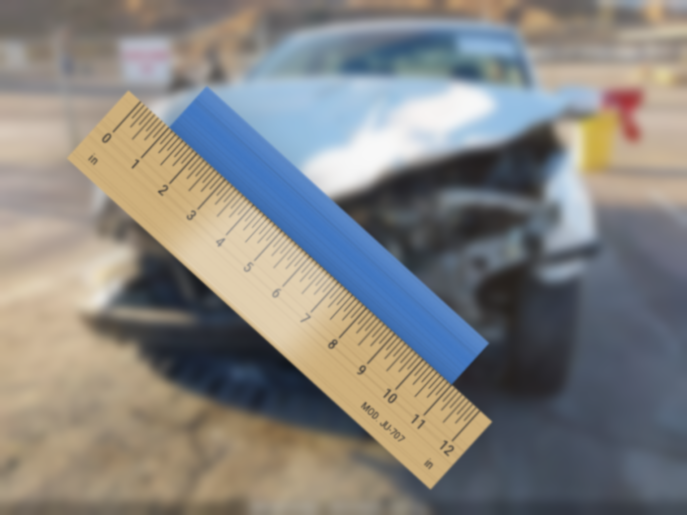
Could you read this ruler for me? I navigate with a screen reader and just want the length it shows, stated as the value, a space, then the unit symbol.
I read 10 in
